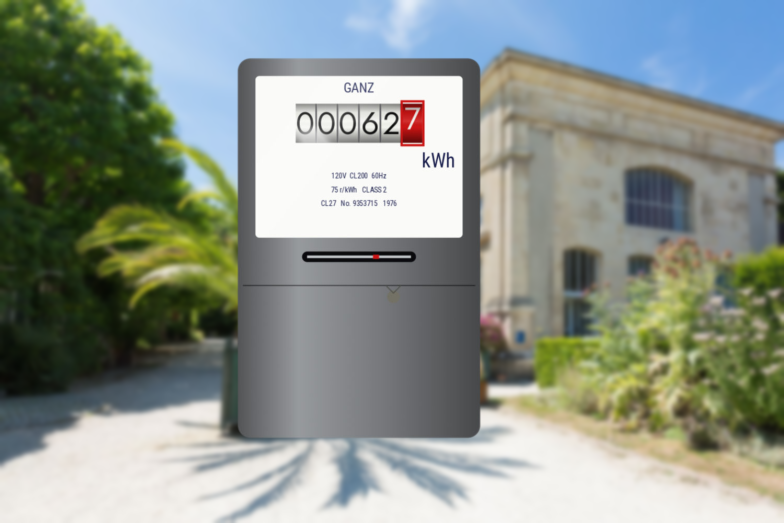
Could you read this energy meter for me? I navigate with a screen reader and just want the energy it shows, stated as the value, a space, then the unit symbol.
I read 62.7 kWh
